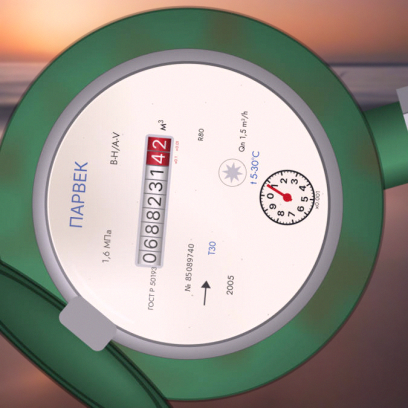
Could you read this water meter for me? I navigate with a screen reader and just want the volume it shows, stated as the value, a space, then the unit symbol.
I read 688231.420 m³
